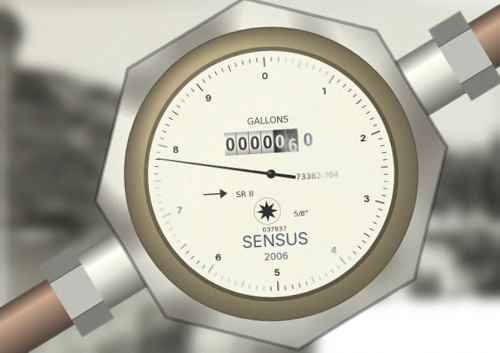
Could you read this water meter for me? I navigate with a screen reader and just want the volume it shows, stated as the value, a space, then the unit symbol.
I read 57.8 gal
